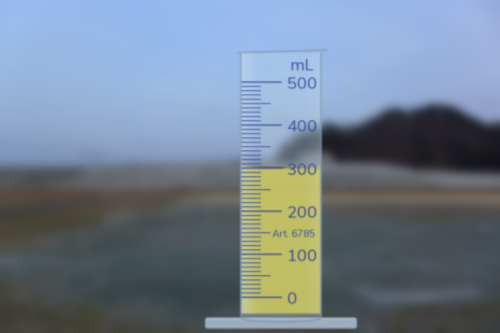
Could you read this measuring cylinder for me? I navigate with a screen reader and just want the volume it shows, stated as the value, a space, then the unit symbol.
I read 300 mL
